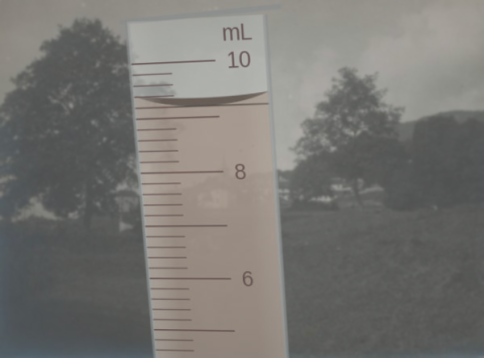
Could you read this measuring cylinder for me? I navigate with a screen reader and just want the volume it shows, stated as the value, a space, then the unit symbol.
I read 9.2 mL
